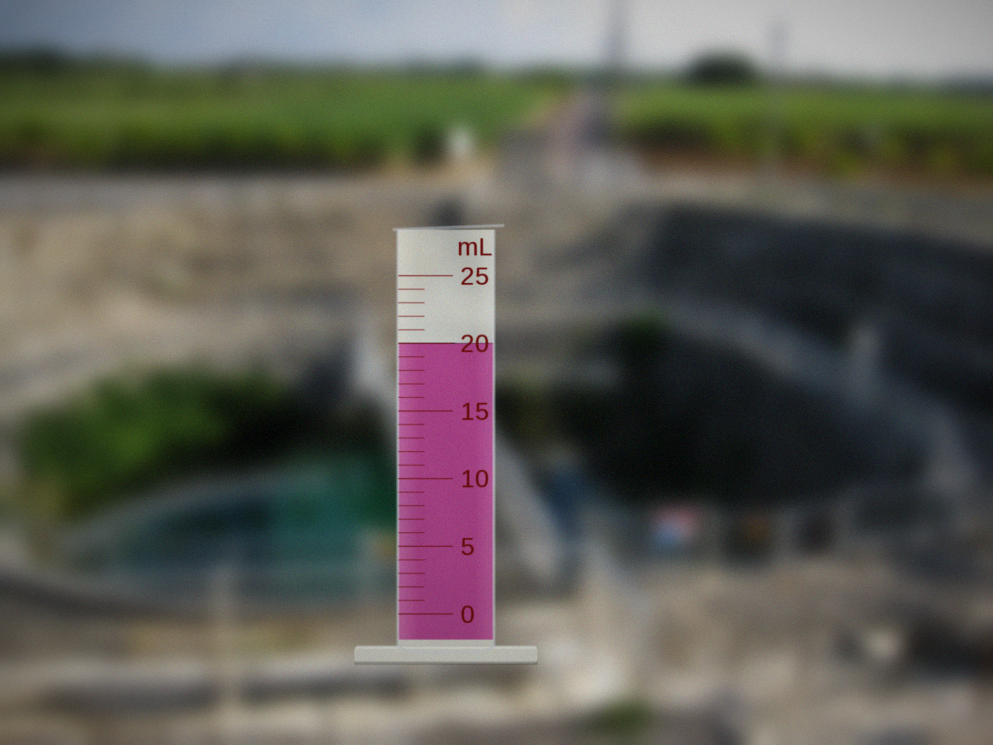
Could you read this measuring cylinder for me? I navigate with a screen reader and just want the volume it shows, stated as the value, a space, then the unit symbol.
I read 20 mL
